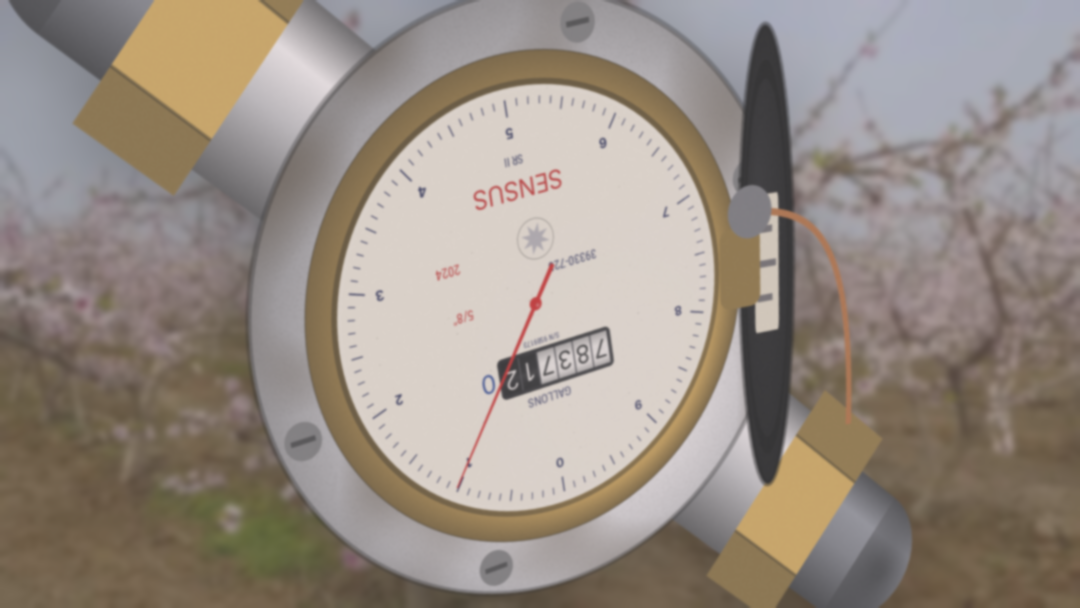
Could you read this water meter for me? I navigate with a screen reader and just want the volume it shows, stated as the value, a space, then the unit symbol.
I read 7837121.0 gal
